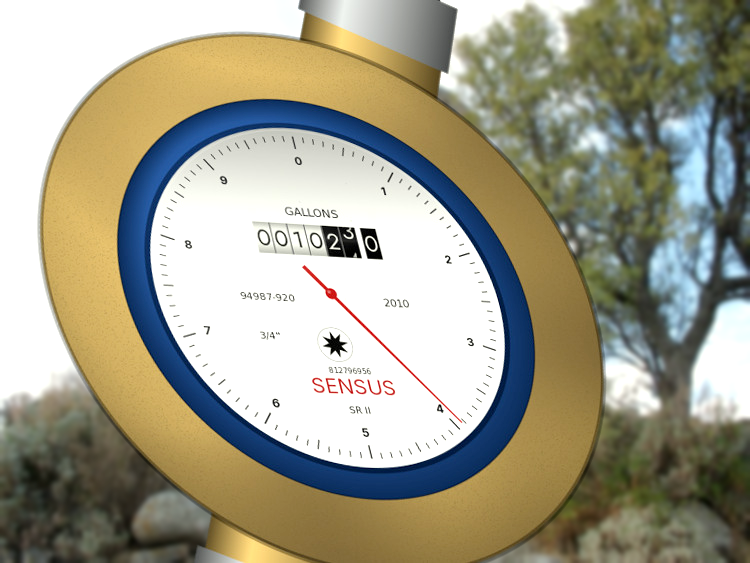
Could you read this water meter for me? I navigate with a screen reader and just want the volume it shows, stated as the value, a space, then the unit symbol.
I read 10233.9 gal
